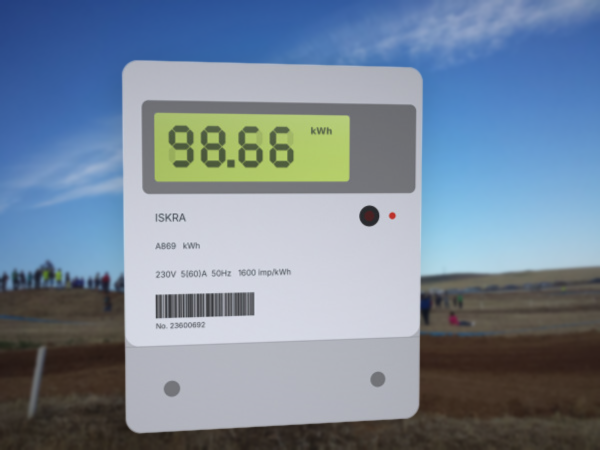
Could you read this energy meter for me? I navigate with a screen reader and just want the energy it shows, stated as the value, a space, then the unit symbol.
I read 98.66 kWh
